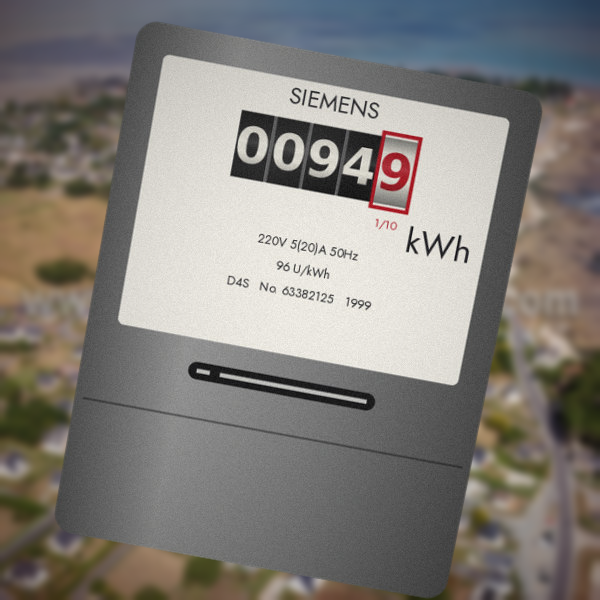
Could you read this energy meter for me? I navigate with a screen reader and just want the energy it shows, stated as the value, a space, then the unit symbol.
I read 94.9 kWh
